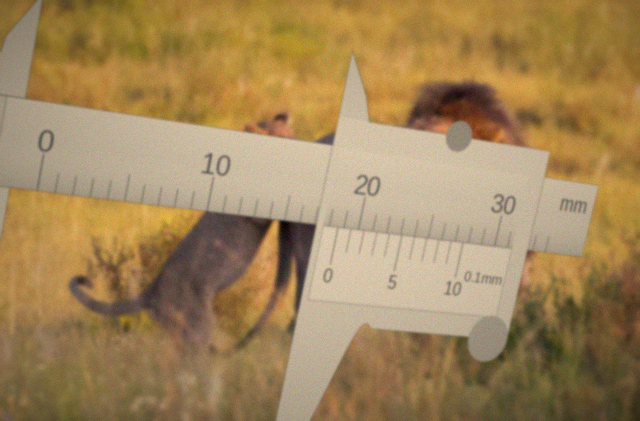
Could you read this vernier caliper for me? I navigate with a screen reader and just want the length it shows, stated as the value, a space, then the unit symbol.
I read 18.6 mm
